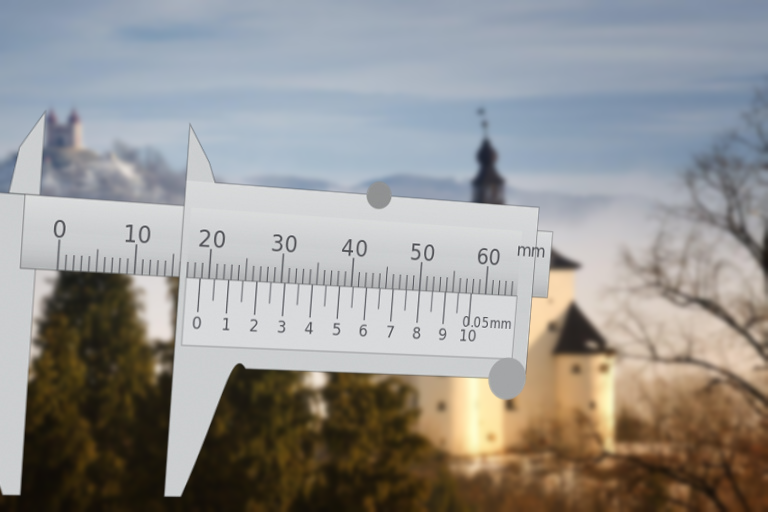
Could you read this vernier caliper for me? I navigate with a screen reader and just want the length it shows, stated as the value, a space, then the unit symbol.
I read 18.8 mm
